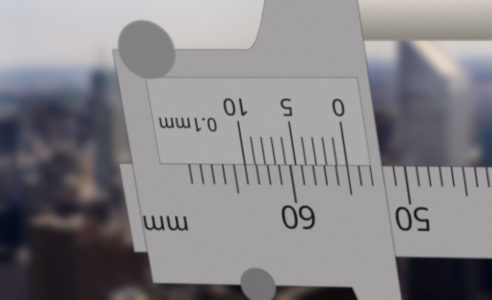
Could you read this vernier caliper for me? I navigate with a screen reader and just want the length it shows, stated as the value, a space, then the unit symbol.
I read 55.0 mm
